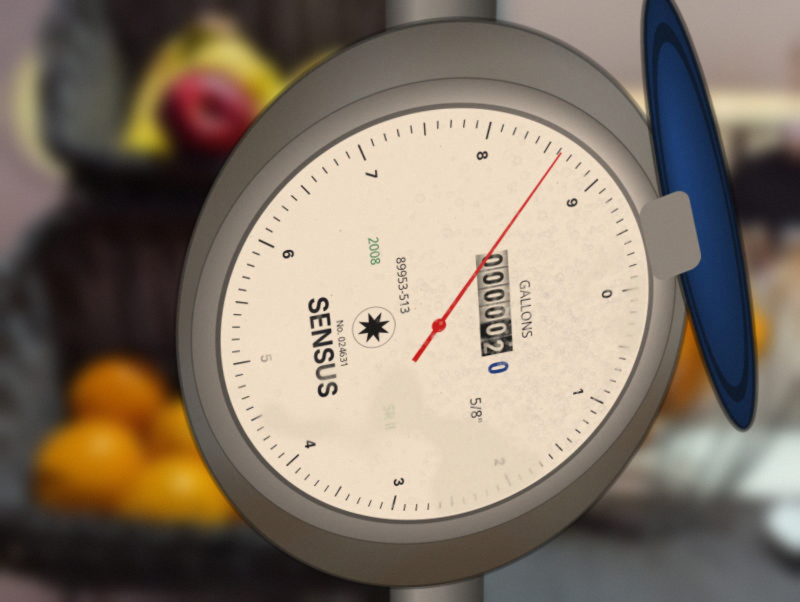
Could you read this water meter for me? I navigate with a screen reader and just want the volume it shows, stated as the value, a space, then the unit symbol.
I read 18.6 gal
